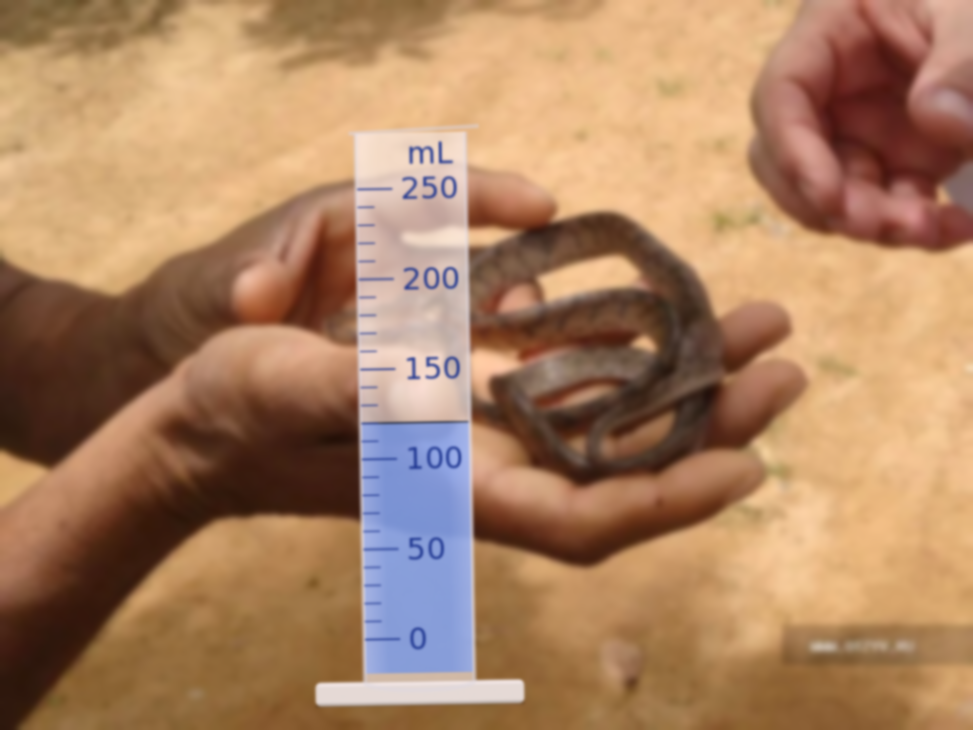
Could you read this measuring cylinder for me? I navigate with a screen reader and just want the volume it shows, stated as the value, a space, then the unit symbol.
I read 120 mL
